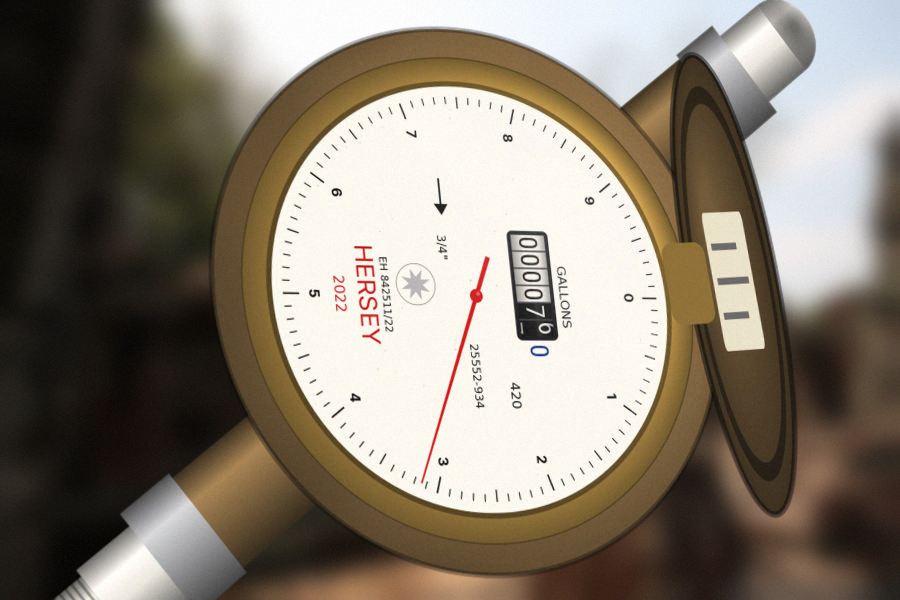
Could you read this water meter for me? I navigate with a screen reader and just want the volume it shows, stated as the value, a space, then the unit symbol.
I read 763.1 gal
